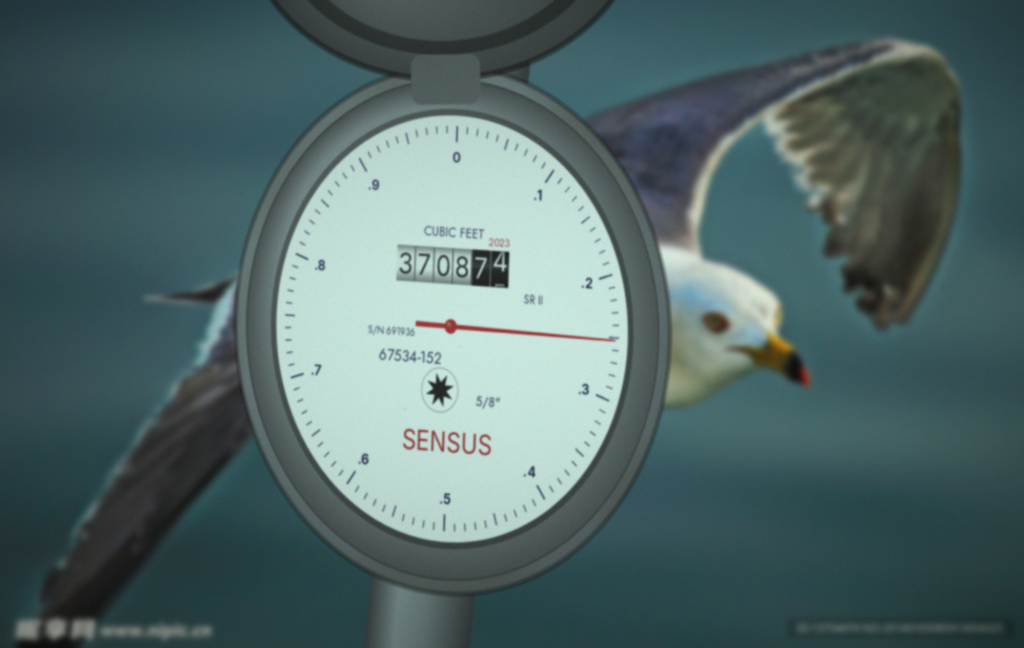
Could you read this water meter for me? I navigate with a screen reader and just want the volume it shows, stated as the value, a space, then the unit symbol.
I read 370874.25 ft³
